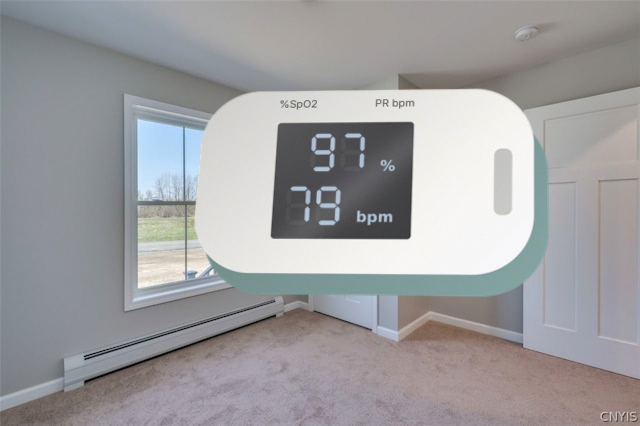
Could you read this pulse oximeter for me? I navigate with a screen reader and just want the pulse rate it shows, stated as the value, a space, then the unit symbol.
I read 79 bpm
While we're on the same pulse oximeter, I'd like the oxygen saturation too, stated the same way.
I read 97 %
